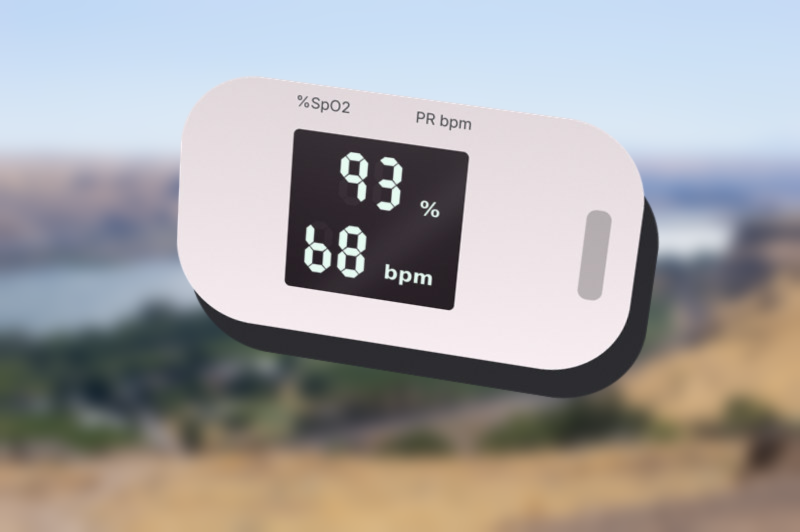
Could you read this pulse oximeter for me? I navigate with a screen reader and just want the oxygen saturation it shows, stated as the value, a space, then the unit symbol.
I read 93 %
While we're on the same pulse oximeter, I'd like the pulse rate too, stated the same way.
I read 68 bpm
